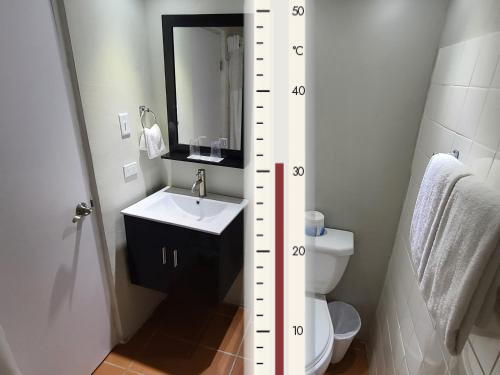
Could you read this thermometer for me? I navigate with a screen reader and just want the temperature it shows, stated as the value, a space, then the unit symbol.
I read 31 °C
